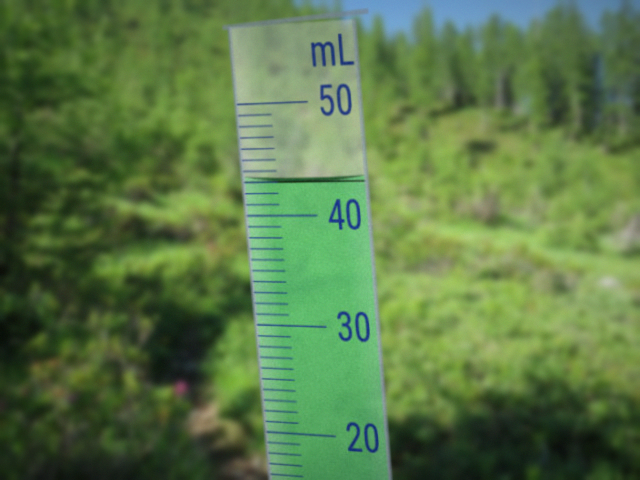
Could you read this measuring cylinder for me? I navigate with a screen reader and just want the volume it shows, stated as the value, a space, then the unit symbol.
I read 43 mL
